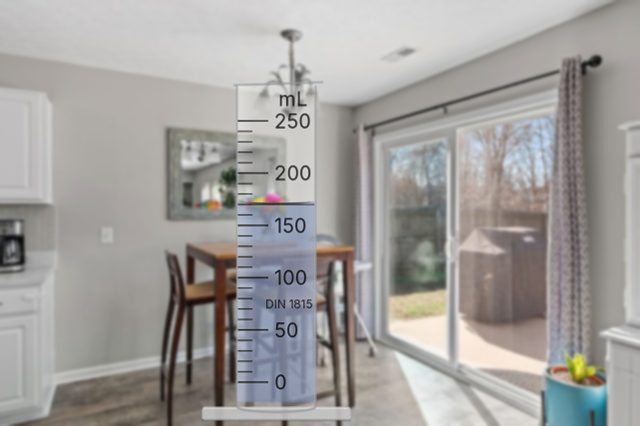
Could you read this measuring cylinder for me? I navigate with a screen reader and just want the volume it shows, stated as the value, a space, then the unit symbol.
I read 170 mL
